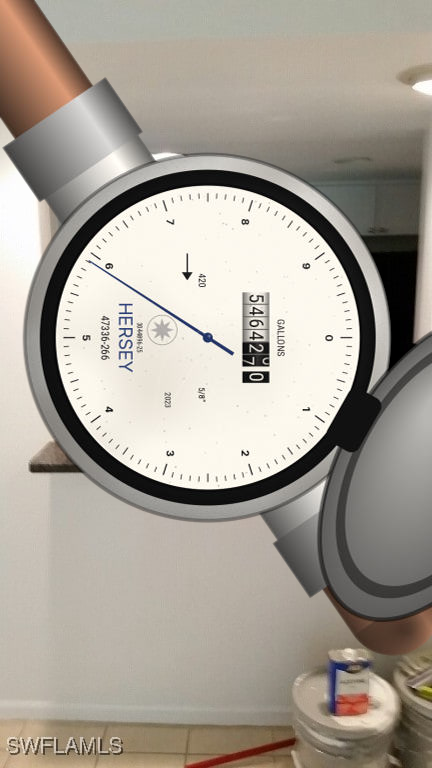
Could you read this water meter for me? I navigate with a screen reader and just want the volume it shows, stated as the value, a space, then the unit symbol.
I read 5464265.9 gal
